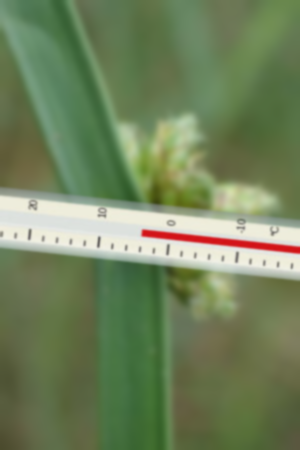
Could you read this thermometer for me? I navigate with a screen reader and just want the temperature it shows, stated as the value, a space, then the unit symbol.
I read 4 °C
